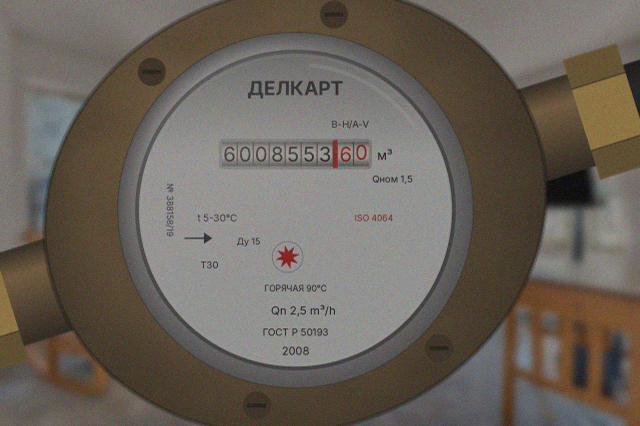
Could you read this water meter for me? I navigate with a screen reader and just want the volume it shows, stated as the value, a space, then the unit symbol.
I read 6008553.60 m³
